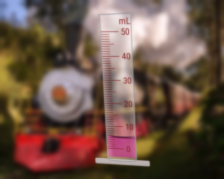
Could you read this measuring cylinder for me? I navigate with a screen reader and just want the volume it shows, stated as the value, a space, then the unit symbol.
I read 5 mL
